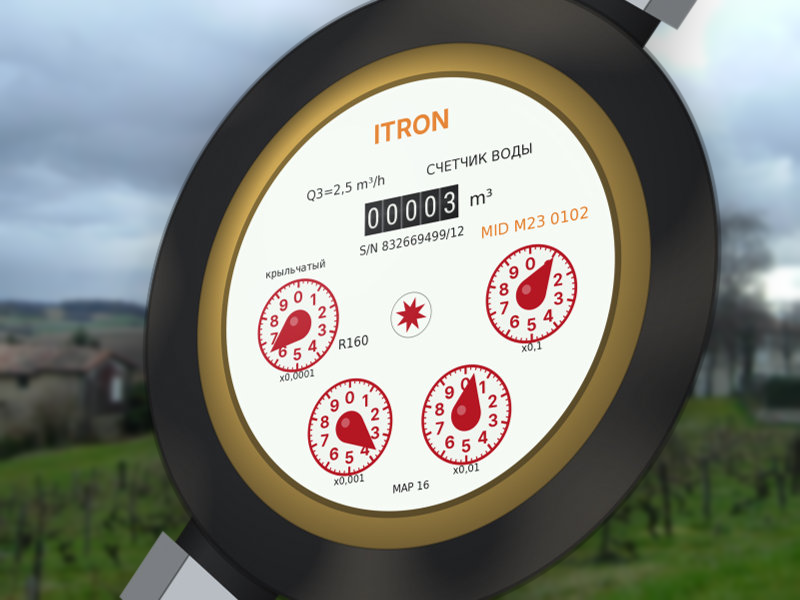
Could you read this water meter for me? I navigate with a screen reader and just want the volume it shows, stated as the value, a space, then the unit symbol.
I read 3.1036 m³
